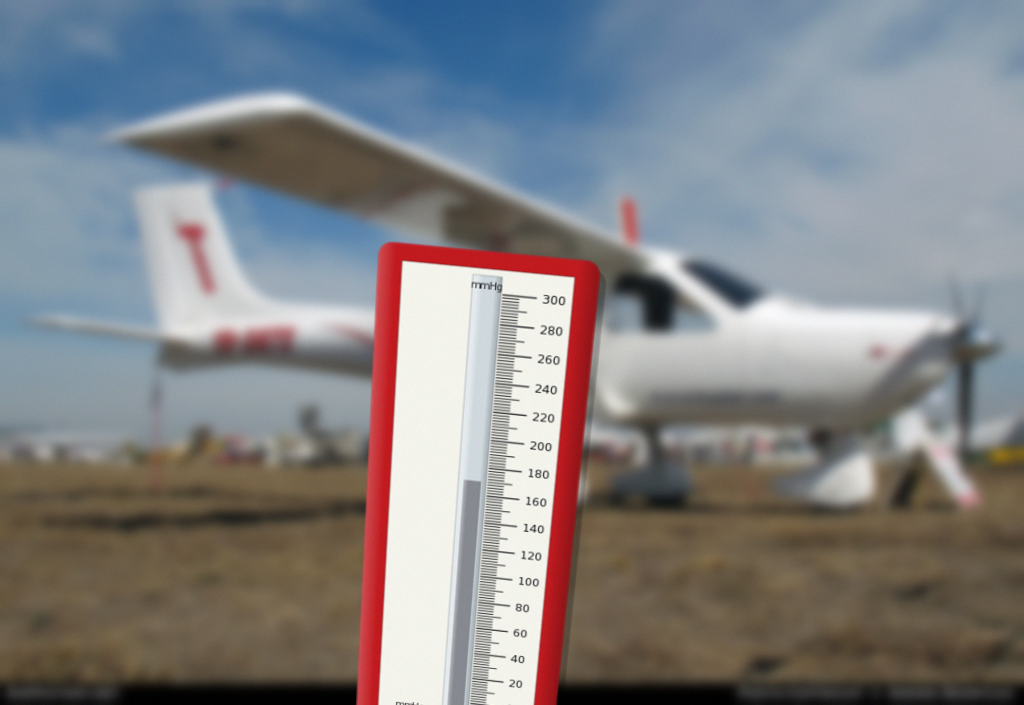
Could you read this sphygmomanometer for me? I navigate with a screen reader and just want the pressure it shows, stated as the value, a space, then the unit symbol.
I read 170 mmHg
